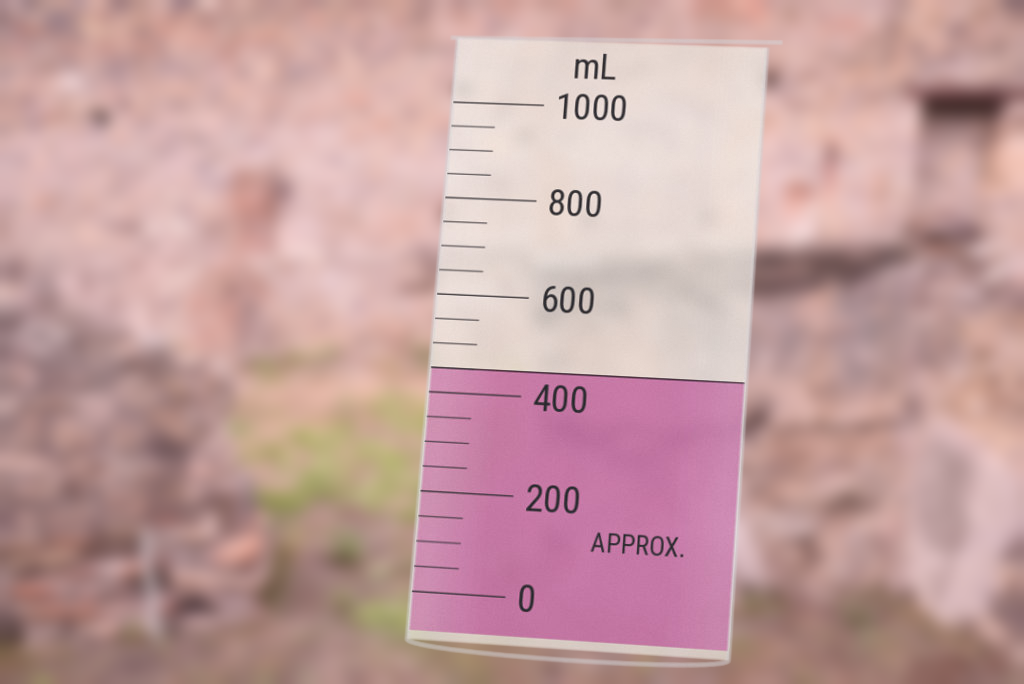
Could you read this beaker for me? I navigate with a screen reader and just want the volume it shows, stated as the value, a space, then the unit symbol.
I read 450 mL
